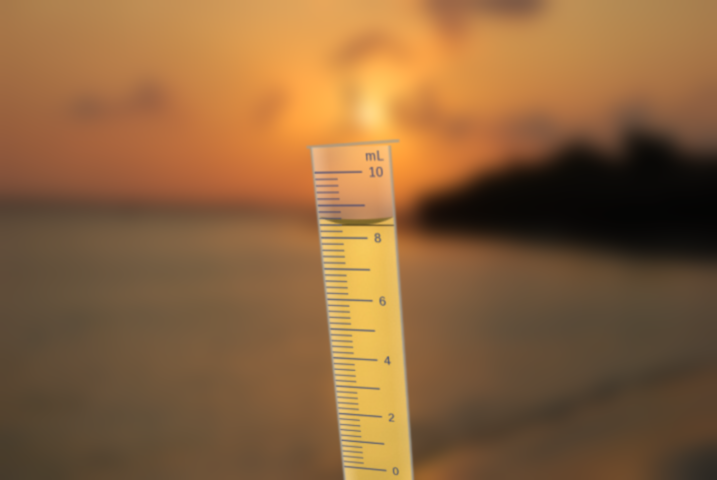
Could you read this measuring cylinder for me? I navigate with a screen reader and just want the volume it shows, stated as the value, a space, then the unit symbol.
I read 8.4 mL
